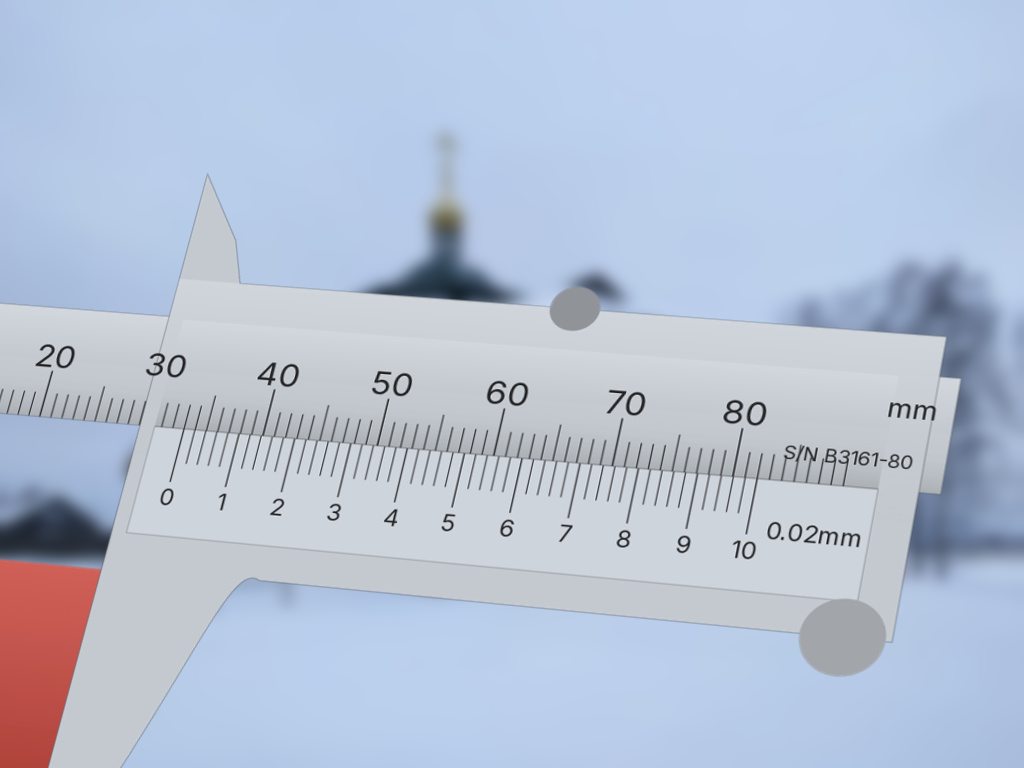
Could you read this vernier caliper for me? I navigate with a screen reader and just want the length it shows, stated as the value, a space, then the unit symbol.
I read 33.0 mm
